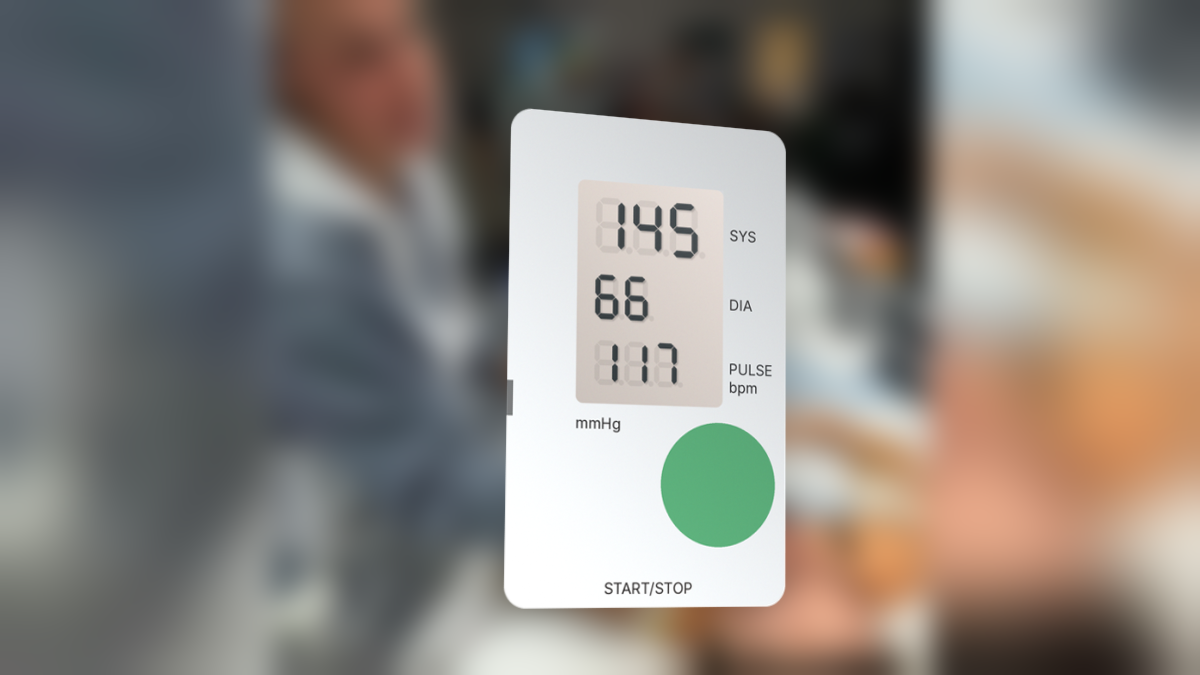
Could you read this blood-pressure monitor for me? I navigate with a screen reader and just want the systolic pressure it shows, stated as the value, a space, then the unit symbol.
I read 145 mmHg
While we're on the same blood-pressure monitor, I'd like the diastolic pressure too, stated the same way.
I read 66 mmHg
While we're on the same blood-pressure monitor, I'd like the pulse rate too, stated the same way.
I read 117 bpm
